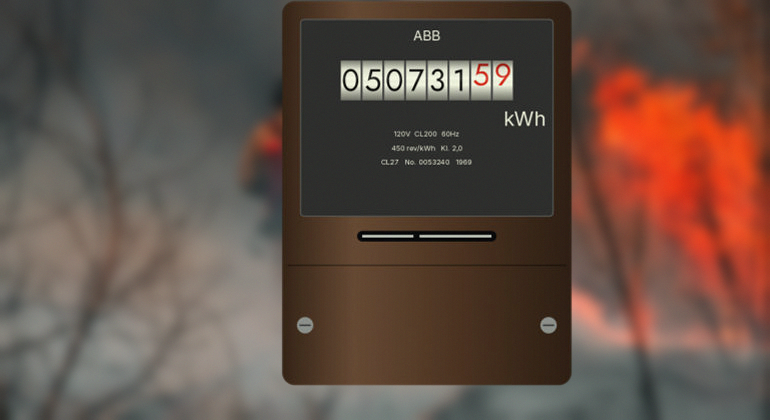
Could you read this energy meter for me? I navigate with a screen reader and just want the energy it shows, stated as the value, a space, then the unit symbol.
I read 50731.59 kWh
